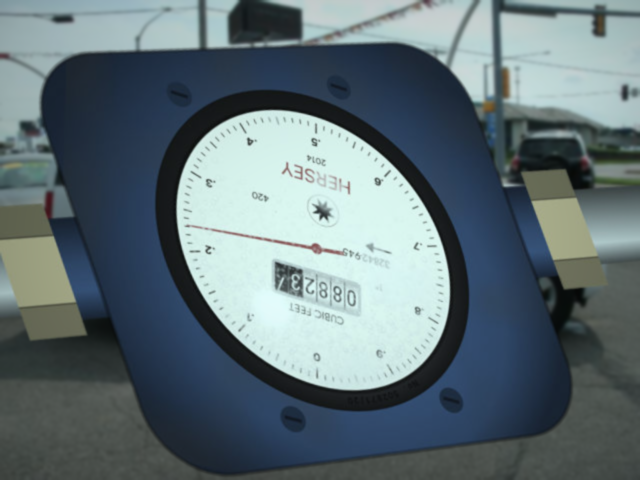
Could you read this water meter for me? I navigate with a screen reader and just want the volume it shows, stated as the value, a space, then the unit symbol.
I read 88237.23 ft³
